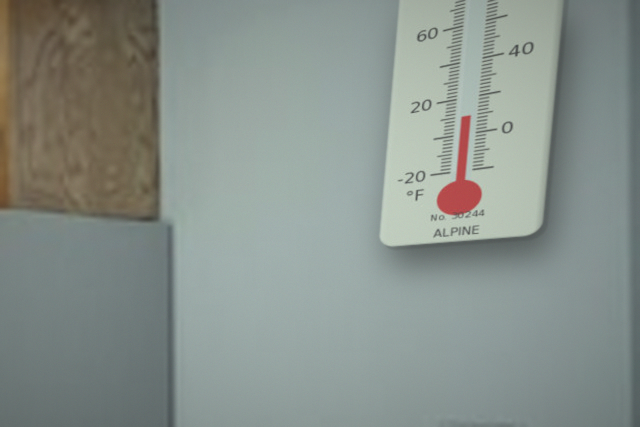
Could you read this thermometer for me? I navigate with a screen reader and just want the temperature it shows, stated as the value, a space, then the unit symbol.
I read 10 °F
